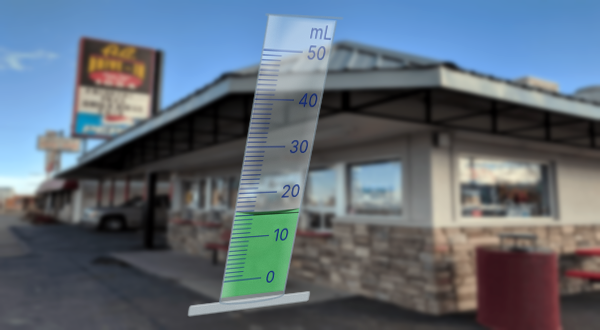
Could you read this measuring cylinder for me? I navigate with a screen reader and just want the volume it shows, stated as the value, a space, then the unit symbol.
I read 15 mL
